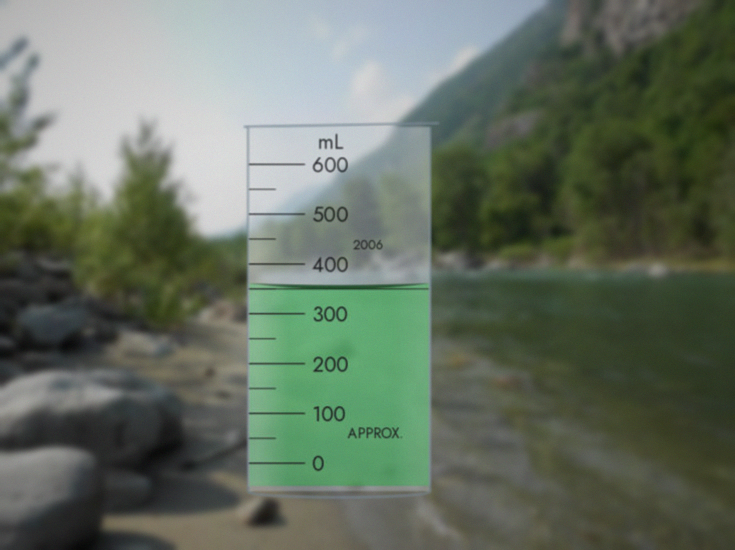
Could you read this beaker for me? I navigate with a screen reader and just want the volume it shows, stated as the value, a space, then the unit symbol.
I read 350 mL
